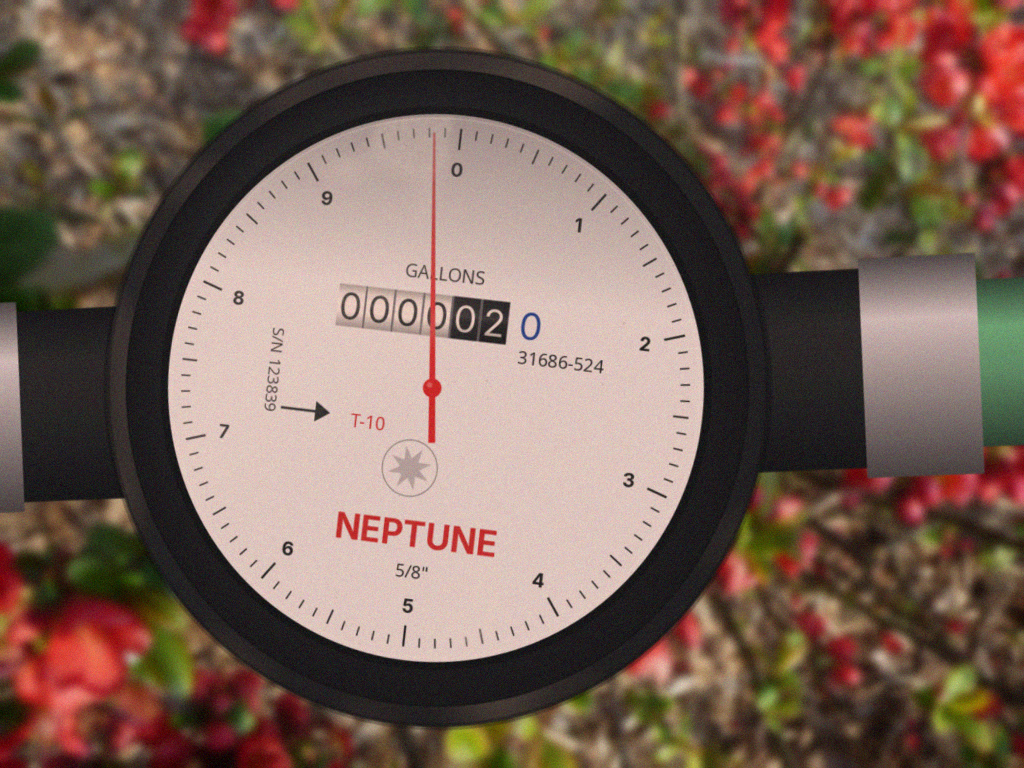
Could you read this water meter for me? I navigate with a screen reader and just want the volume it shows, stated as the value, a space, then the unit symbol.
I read 19.8 gal
